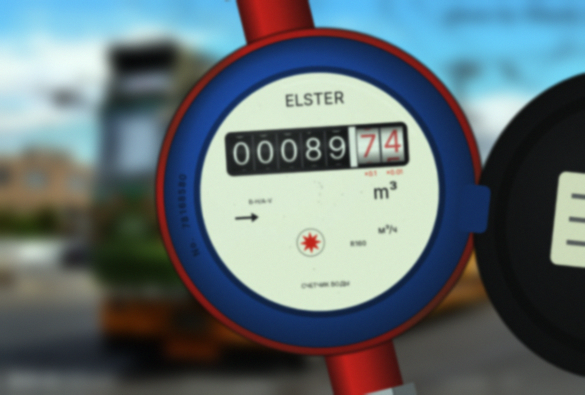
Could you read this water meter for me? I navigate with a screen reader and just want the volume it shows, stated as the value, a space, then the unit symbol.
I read 89.74 m³
